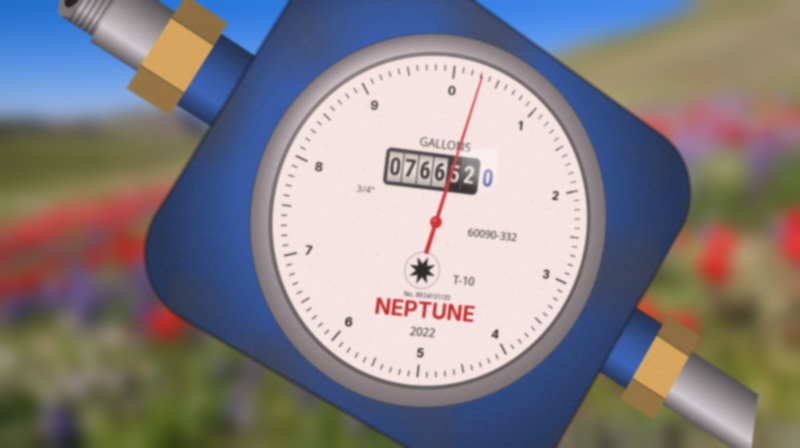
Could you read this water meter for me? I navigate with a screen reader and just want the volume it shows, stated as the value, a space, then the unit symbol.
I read 766520.3 gal
